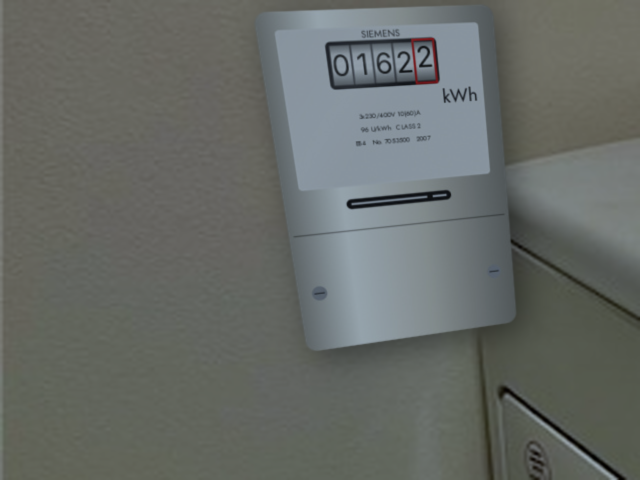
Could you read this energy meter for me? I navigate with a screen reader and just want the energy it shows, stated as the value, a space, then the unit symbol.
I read 162.2 kWh
